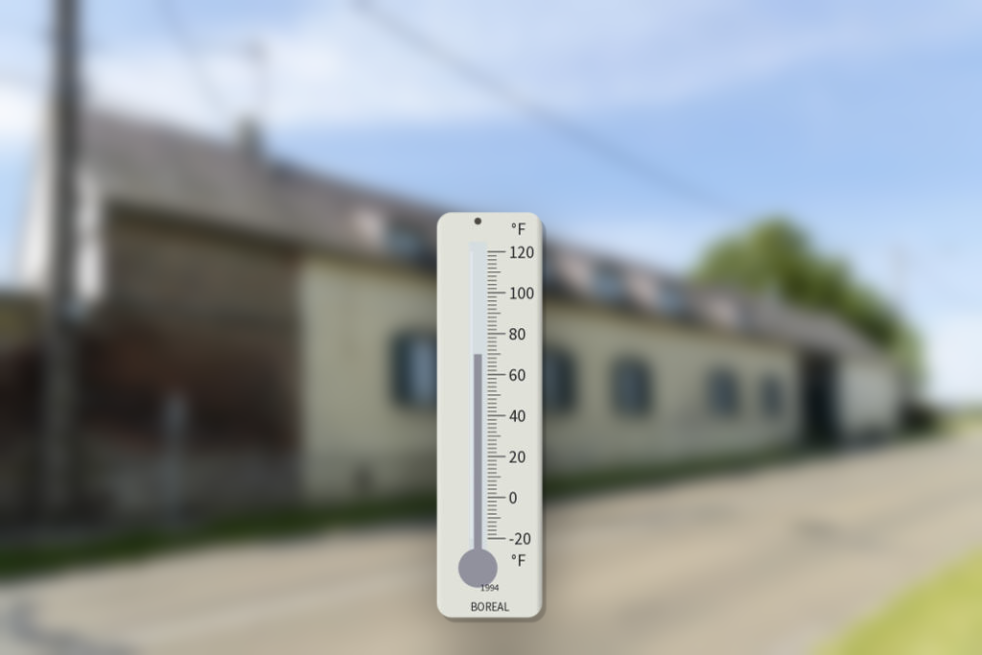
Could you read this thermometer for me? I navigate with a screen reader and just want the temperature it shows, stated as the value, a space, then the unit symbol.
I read 70 °F
